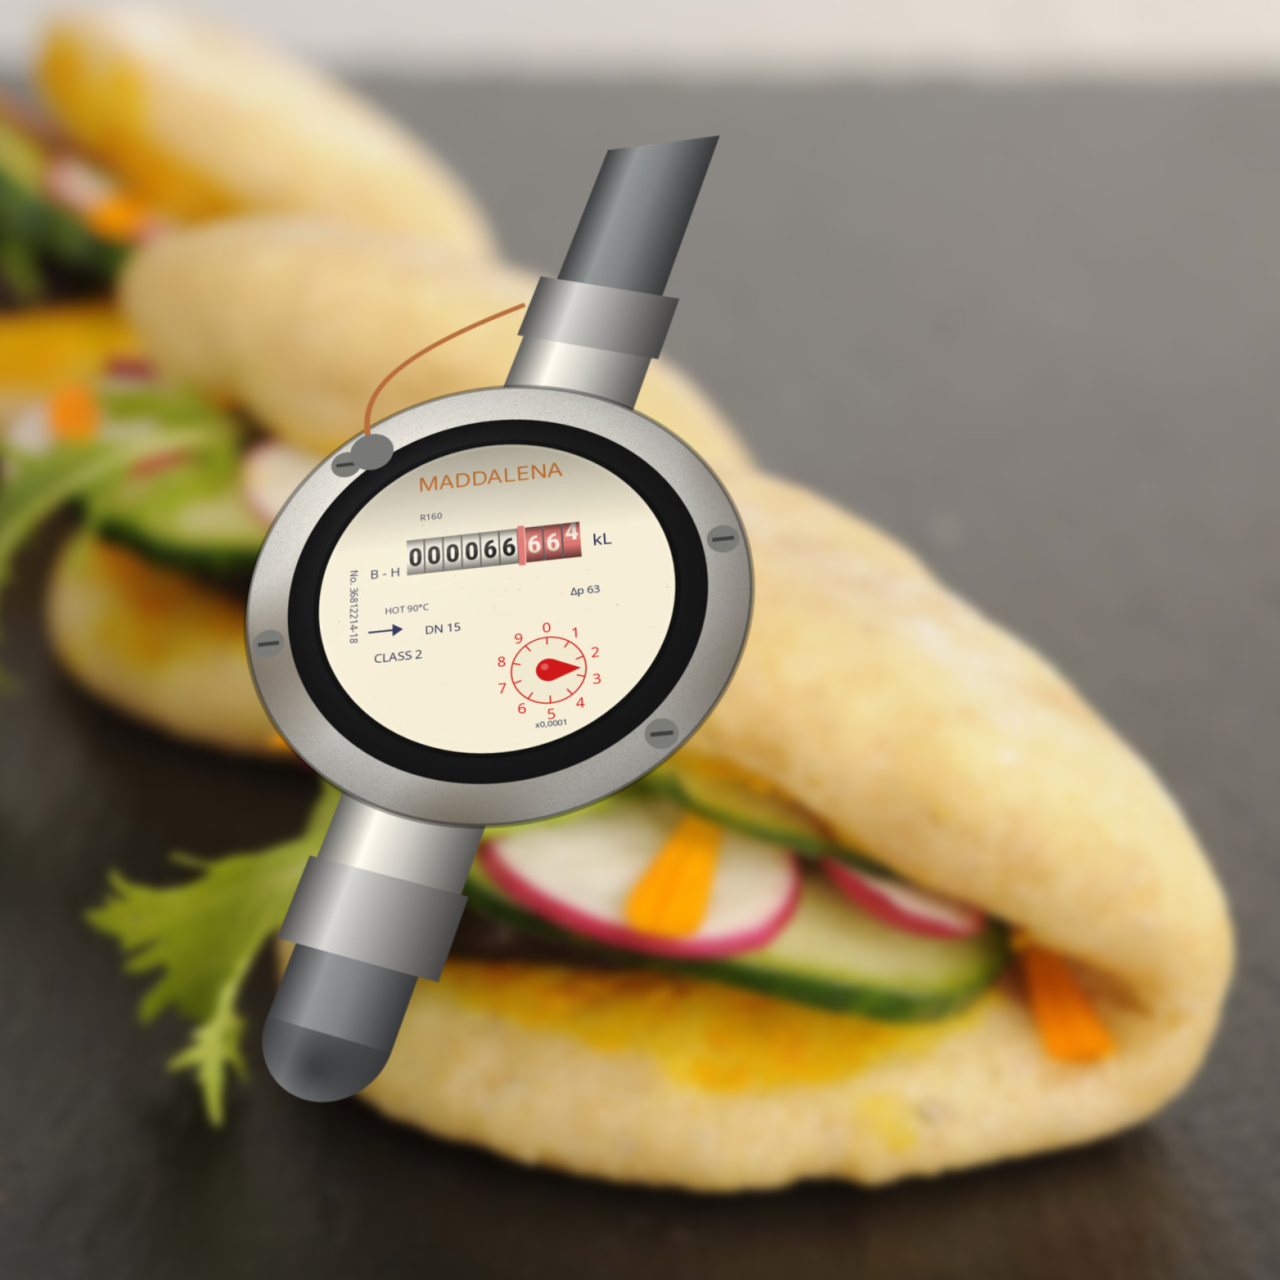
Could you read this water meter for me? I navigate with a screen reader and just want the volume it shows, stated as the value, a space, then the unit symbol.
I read 66.6642 kL
